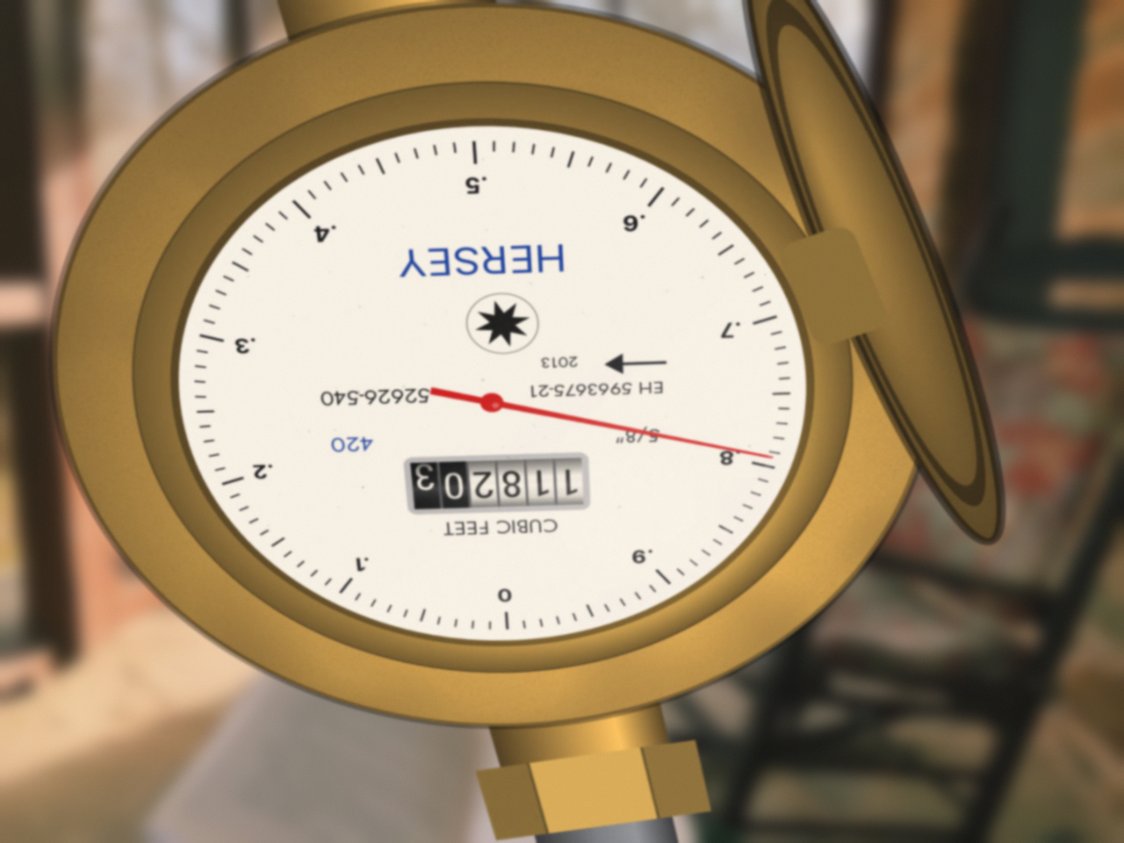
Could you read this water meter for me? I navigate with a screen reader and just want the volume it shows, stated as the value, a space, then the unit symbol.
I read 118202.79 ft³
